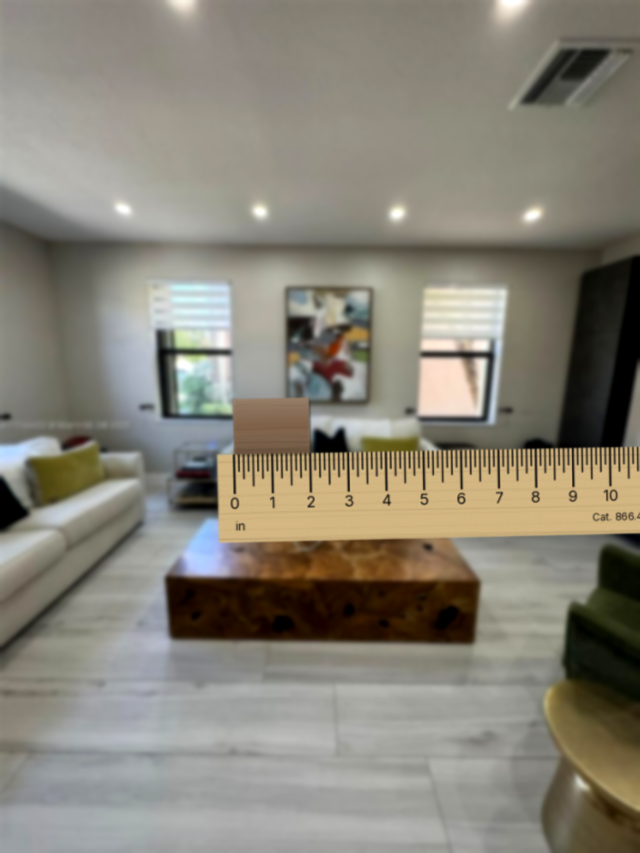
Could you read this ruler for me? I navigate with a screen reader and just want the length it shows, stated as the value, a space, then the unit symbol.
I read 2 in
